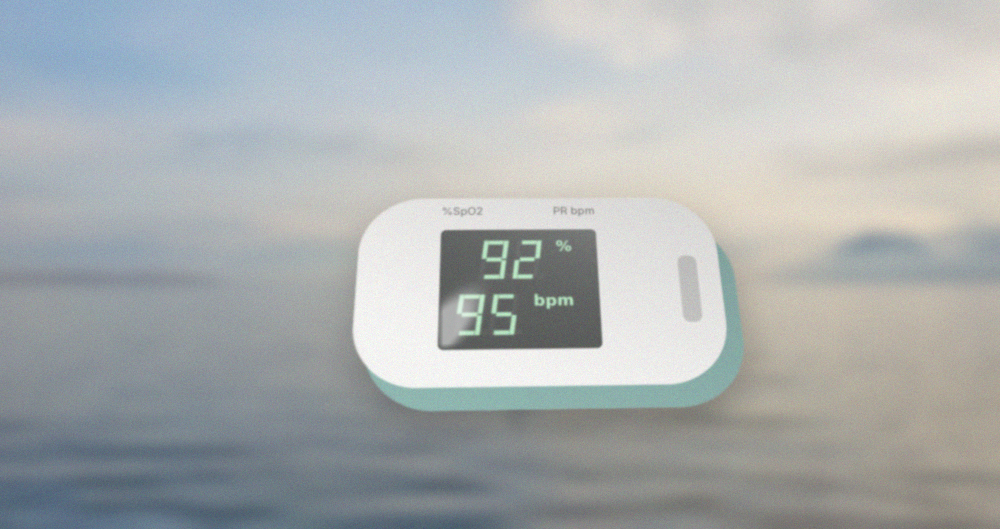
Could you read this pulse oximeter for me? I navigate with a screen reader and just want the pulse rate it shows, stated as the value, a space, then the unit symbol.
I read 95 bpm
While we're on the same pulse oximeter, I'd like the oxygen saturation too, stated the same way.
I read 92 %
